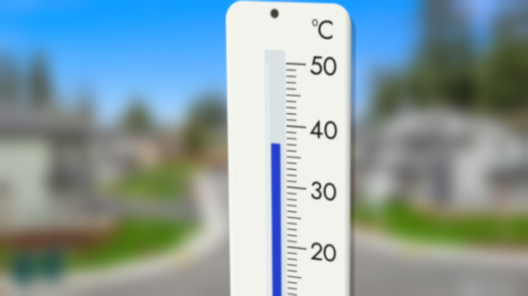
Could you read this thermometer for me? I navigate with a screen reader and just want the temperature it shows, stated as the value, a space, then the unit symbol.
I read 37 °C
